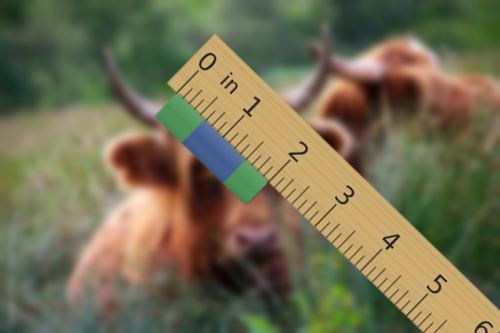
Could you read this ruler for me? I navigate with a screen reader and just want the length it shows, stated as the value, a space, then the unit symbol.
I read 2 in
